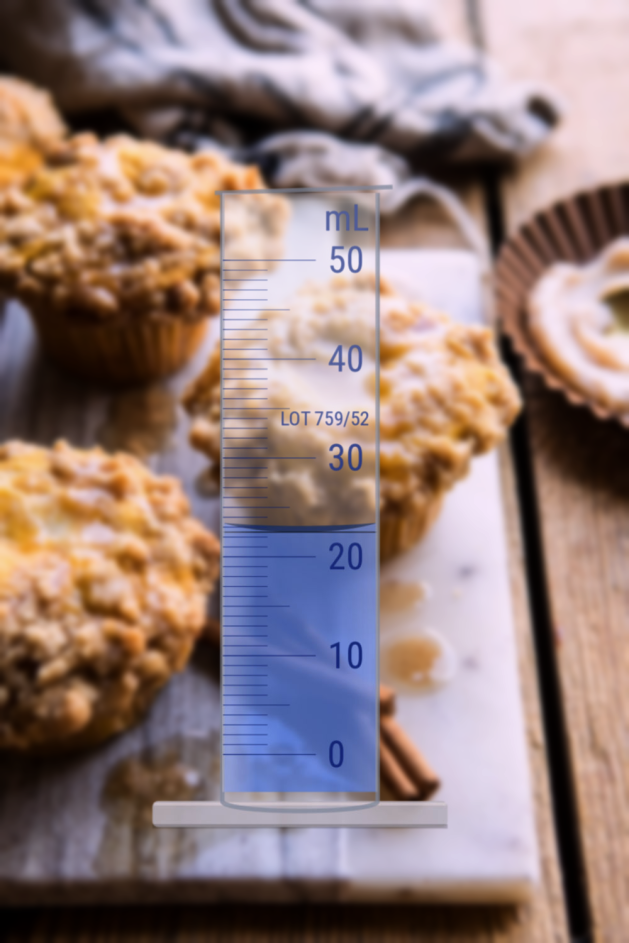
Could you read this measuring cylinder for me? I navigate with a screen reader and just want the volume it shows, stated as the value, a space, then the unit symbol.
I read 22.5 mL
